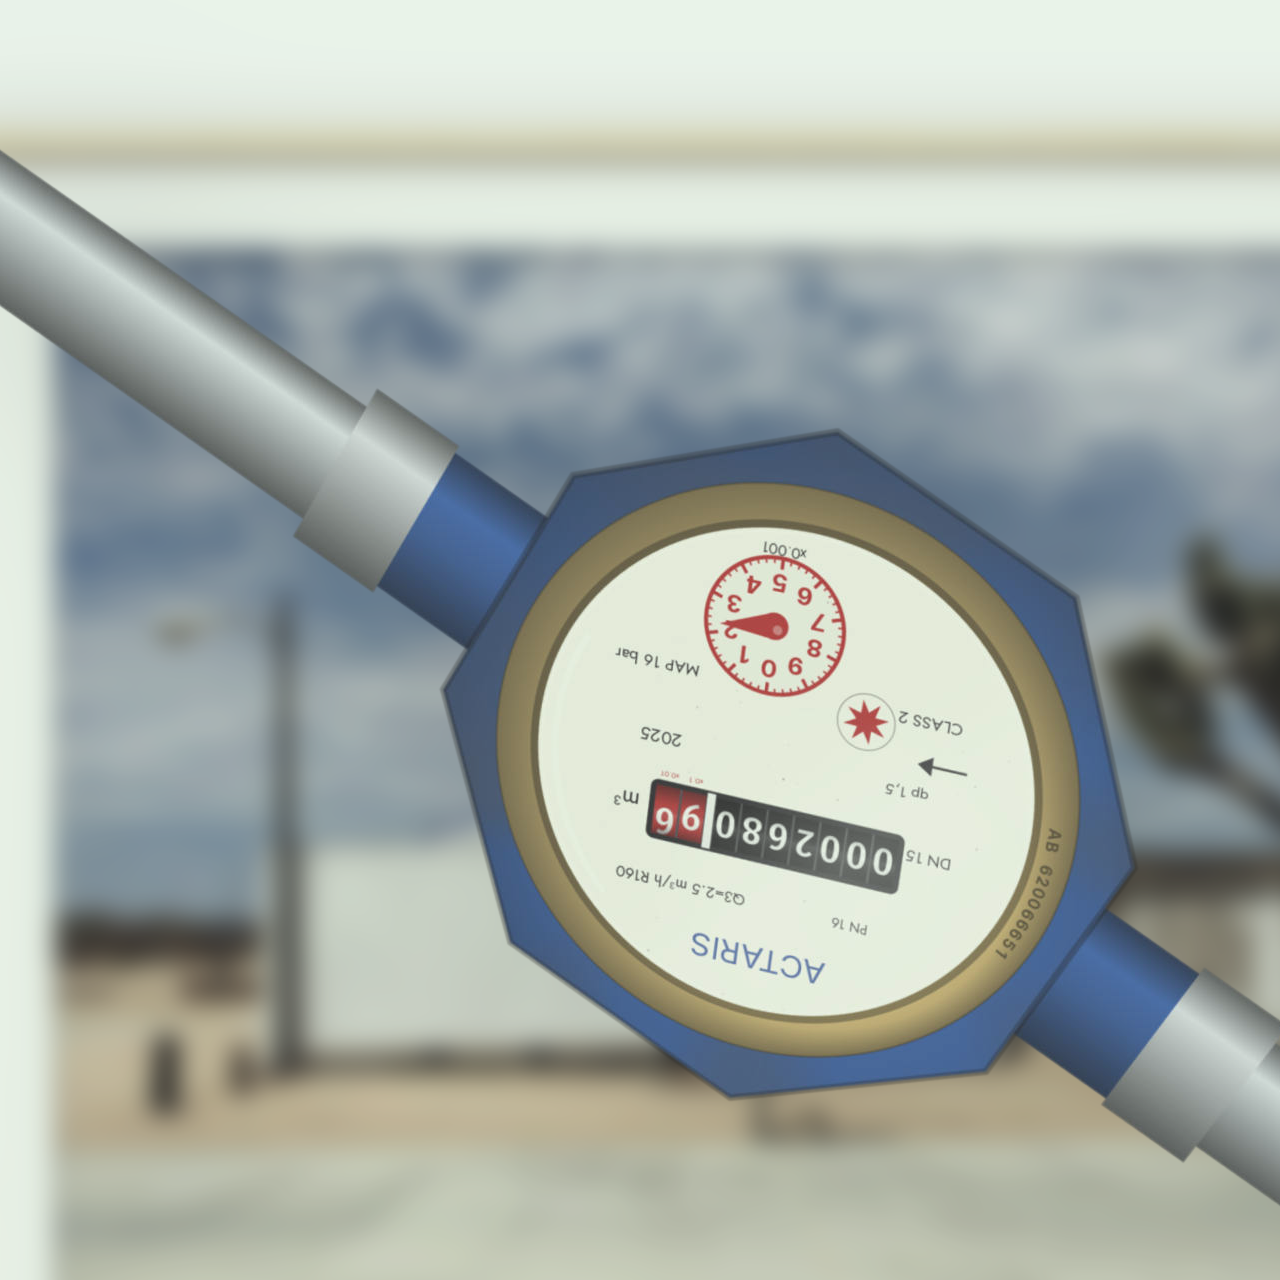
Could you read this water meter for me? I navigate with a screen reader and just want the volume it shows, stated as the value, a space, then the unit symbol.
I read 2680.962 m³
